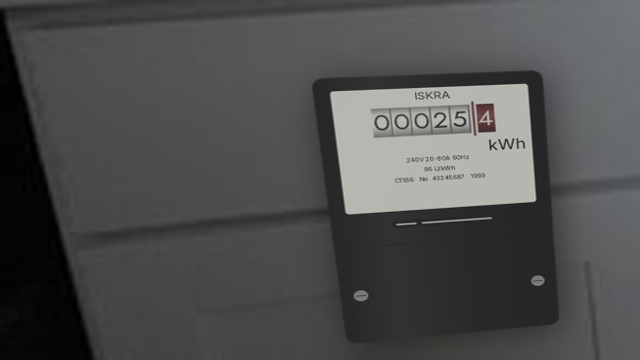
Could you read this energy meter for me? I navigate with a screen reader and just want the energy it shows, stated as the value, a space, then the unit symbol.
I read 25.4 kWh
